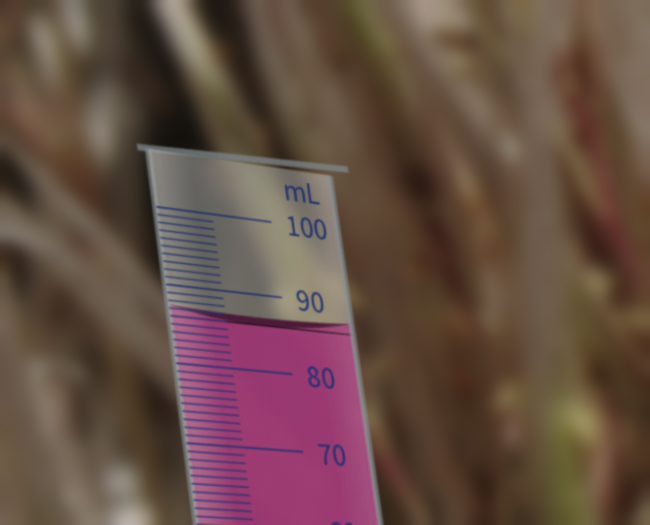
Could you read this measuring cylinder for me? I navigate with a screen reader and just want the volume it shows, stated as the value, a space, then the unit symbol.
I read 86 mL
